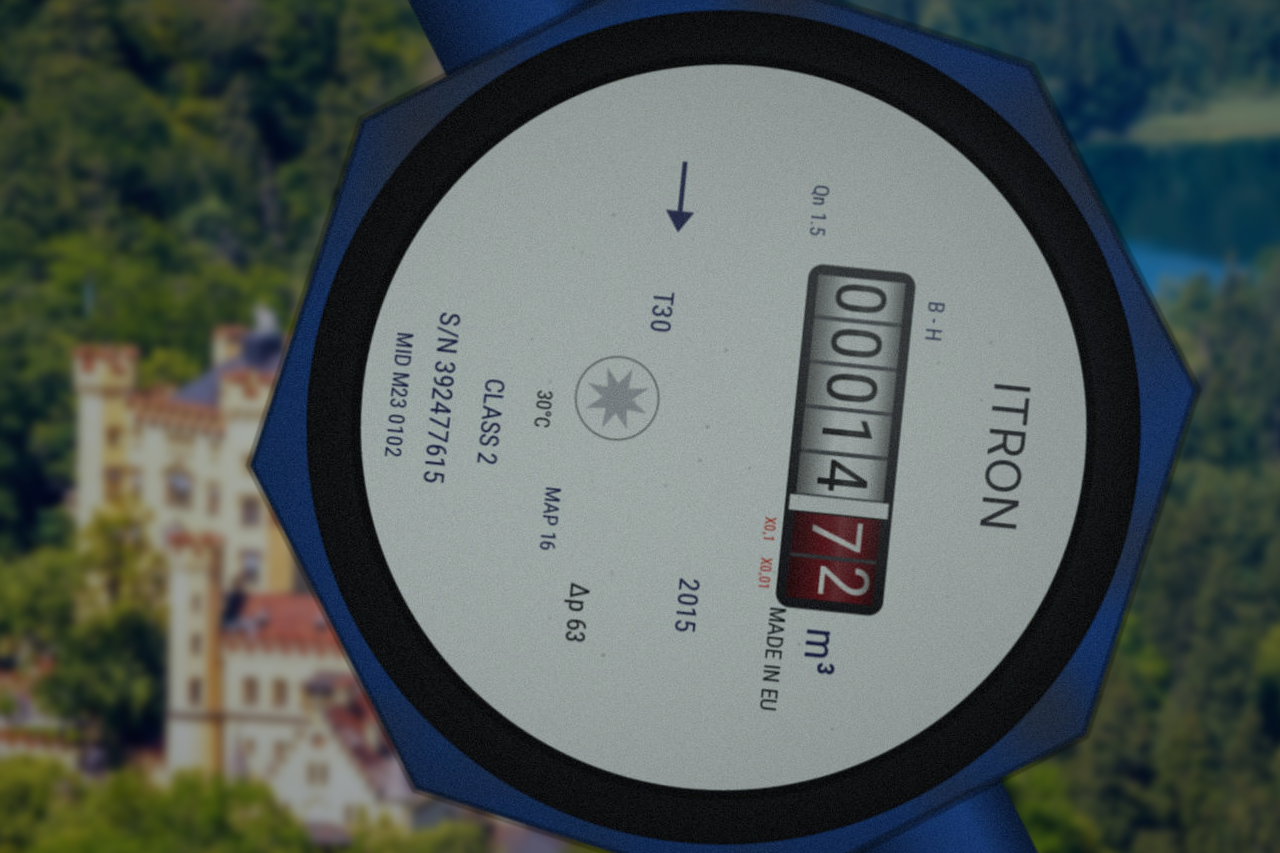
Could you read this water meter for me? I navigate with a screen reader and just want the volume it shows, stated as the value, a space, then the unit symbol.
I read 14.72 m³
